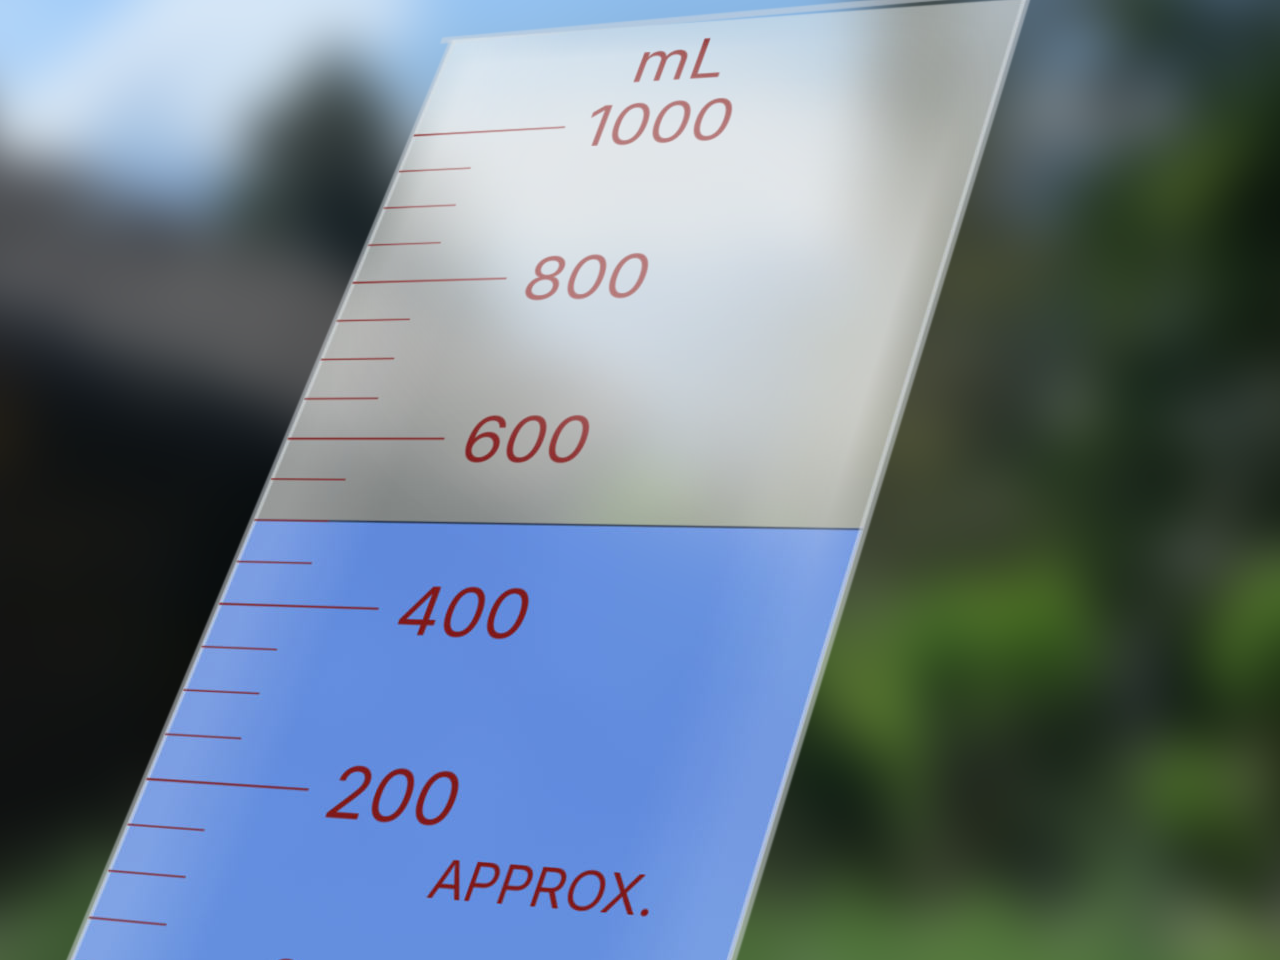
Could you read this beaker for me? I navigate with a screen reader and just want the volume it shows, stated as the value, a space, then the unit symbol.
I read 500 mL
